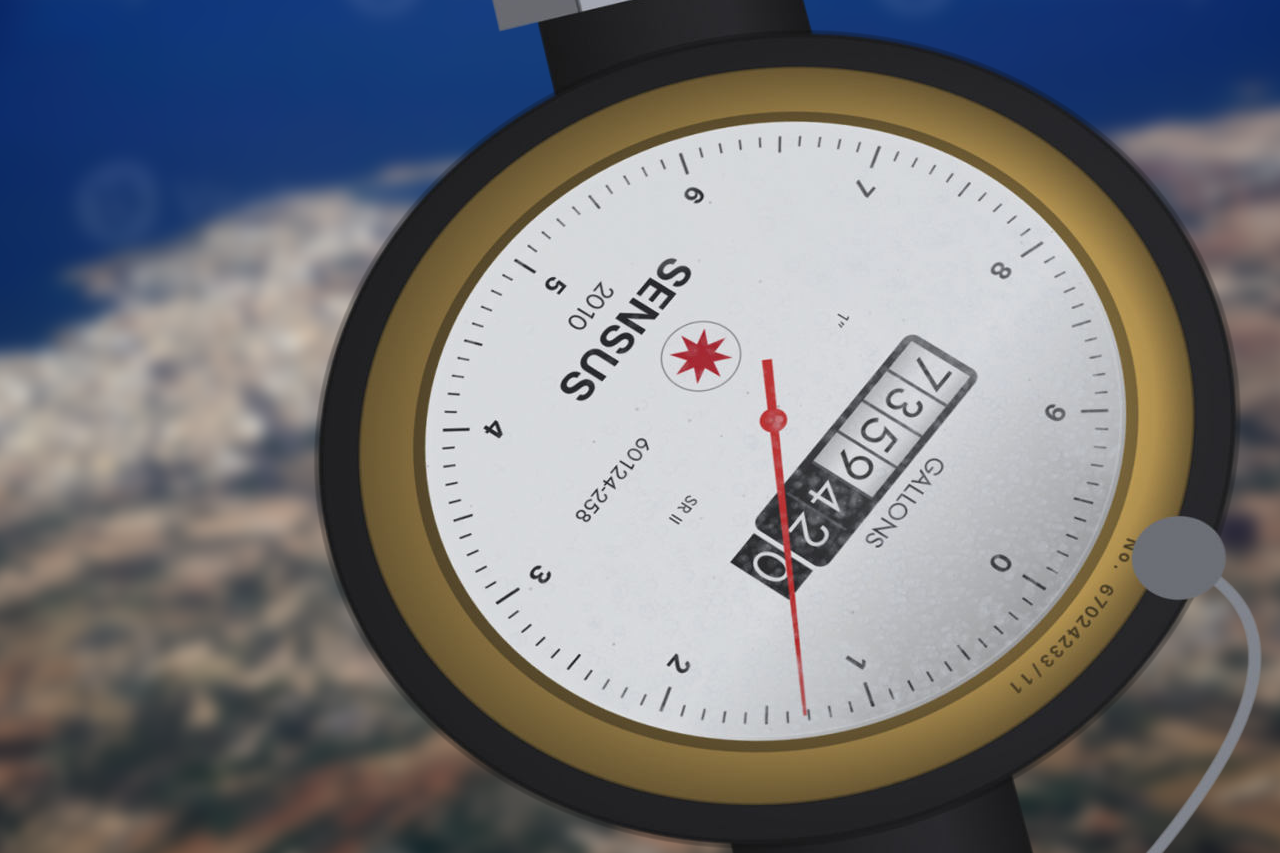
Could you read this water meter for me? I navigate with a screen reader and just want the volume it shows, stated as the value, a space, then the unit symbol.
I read 7359421.3 gal
